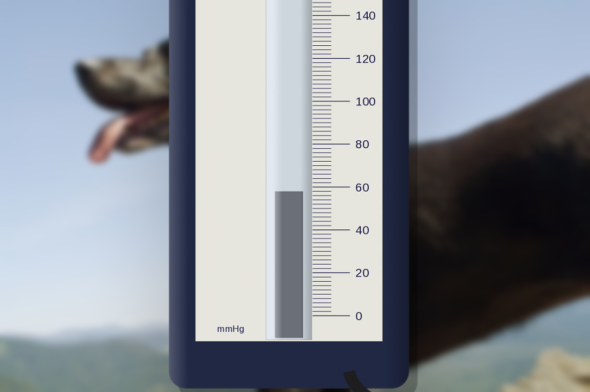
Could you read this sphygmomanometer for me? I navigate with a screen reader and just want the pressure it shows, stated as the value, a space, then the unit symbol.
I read 58 mmHg
